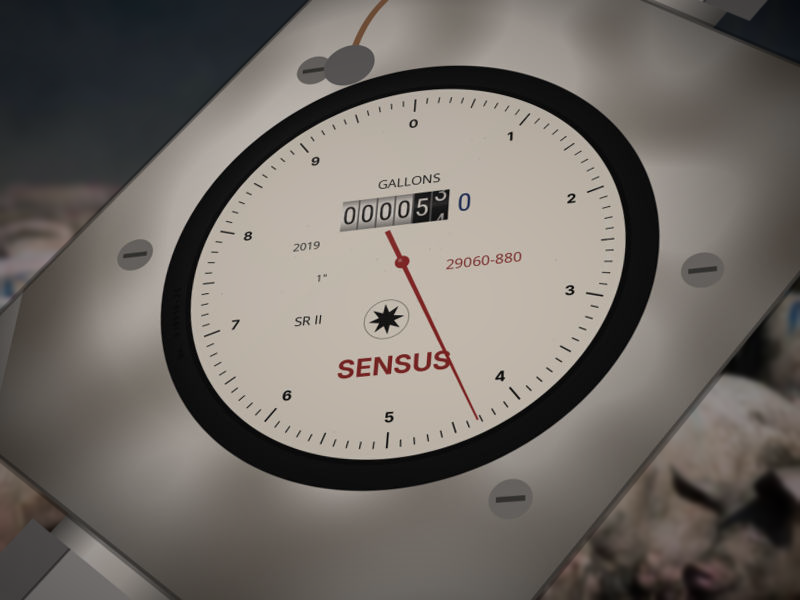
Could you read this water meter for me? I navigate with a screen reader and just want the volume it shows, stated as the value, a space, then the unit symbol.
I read 534.3 gal
